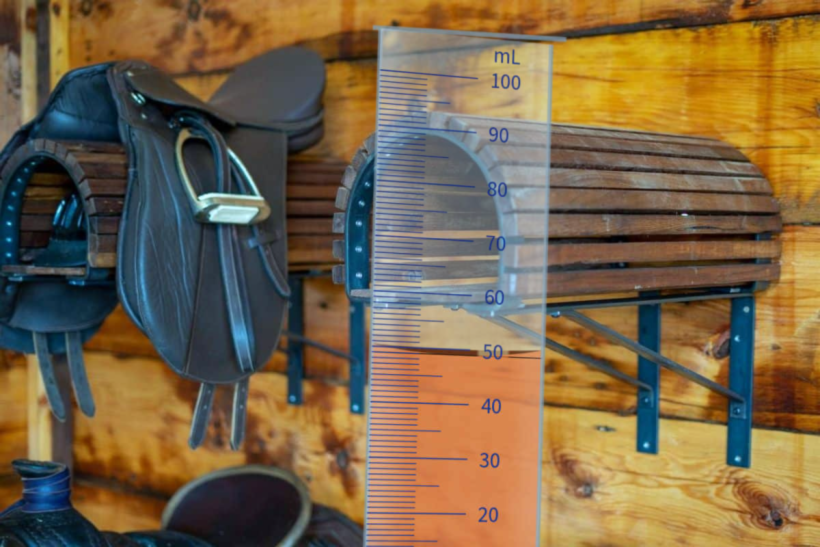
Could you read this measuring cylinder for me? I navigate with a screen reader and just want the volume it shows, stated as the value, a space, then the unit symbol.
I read 49 mL
